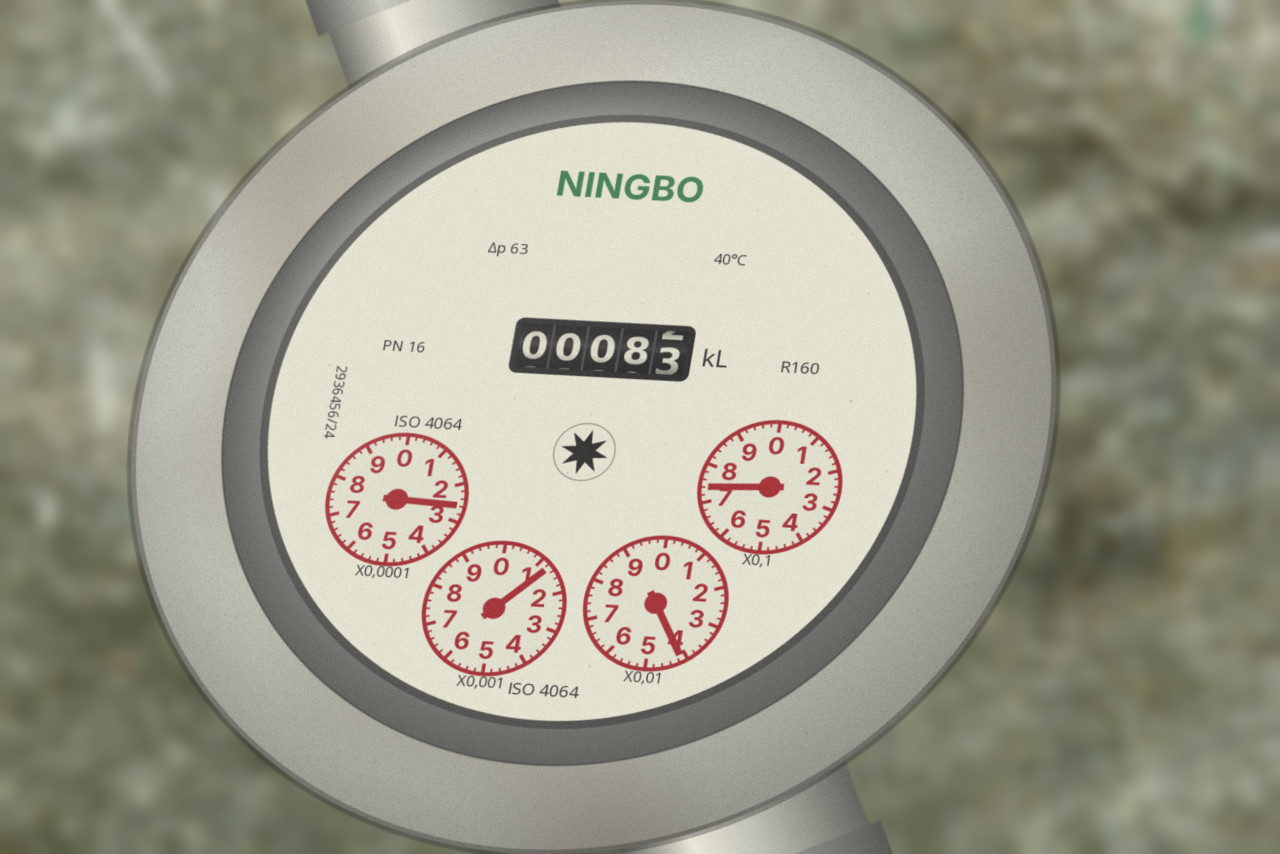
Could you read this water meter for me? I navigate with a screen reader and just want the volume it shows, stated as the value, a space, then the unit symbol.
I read 82.7412 kL
